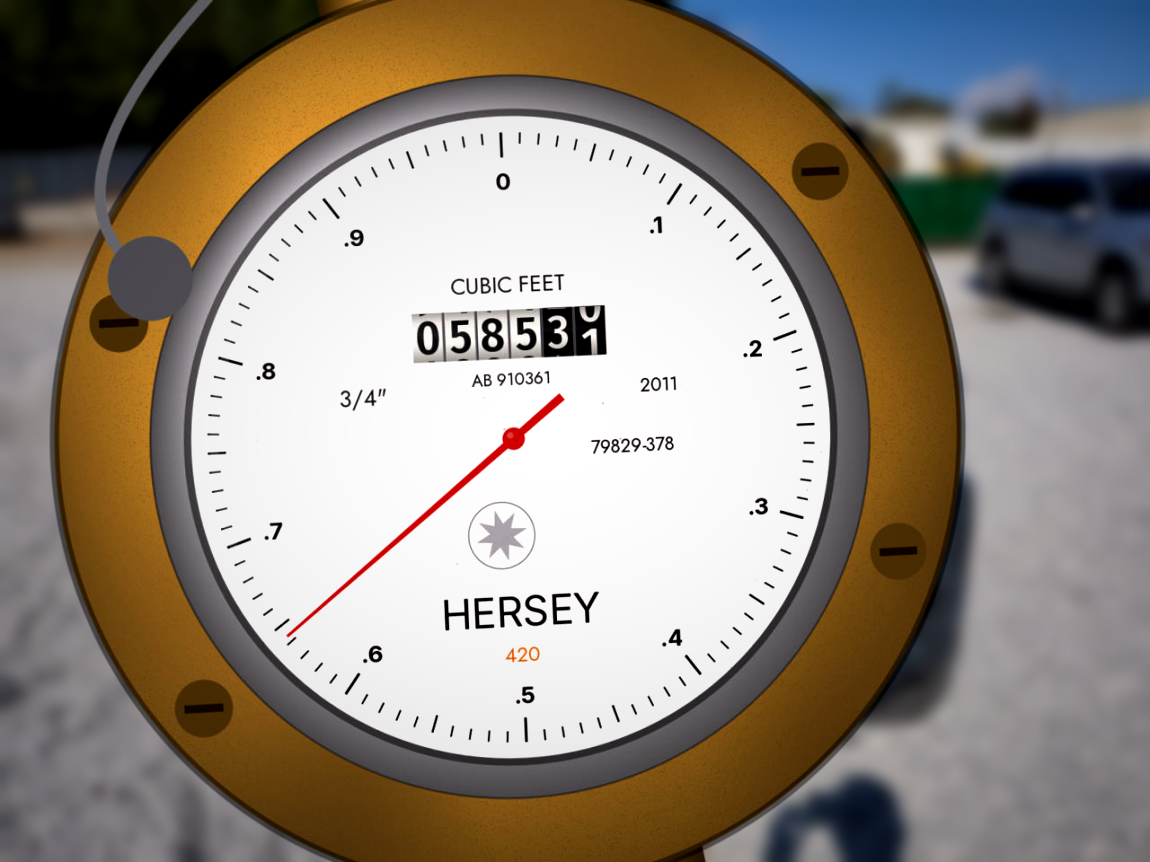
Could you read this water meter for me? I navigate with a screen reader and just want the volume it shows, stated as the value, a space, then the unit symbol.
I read 58530.64 ft³
